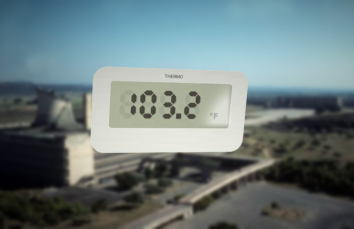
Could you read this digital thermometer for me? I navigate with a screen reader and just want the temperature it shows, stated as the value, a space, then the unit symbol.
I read 103.2 °F
